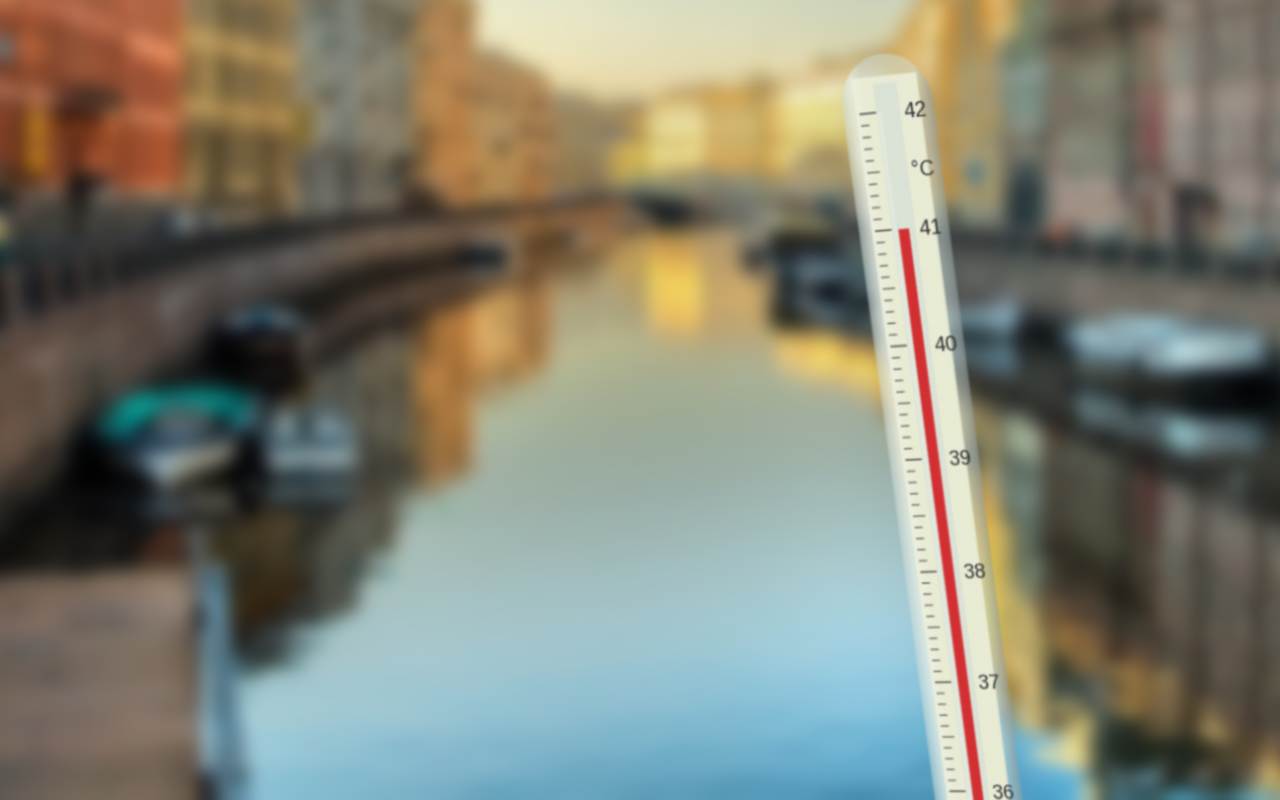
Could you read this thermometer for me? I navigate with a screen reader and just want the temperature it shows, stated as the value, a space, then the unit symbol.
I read 41 °C
